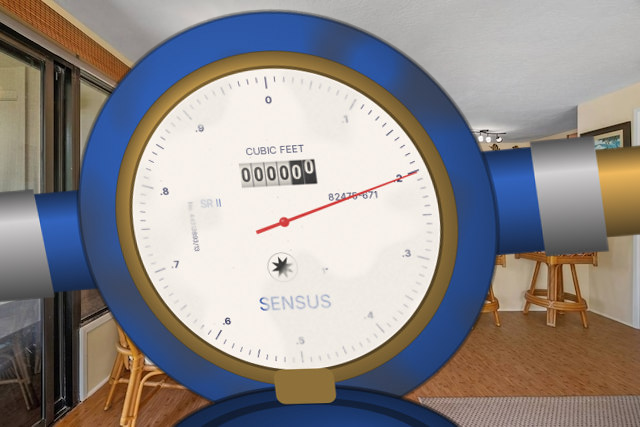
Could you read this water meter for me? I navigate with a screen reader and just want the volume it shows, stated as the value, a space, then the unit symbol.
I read 0.20 ft³
